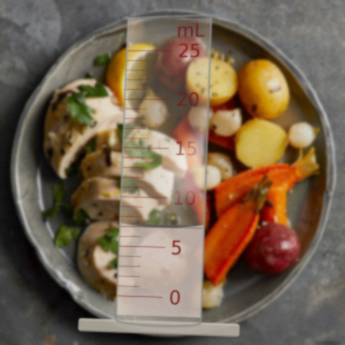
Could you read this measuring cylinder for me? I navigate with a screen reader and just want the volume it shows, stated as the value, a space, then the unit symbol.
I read 7 mL
